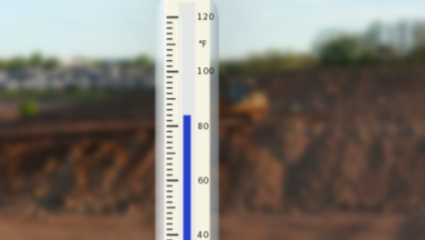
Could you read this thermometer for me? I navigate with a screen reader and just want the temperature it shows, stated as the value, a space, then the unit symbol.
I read 84 °F
